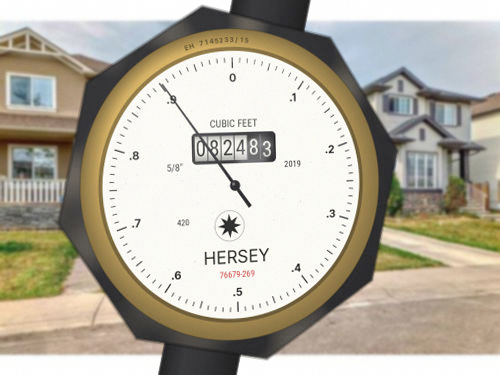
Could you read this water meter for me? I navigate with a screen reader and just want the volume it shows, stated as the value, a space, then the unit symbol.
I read 82482.90 ft³
